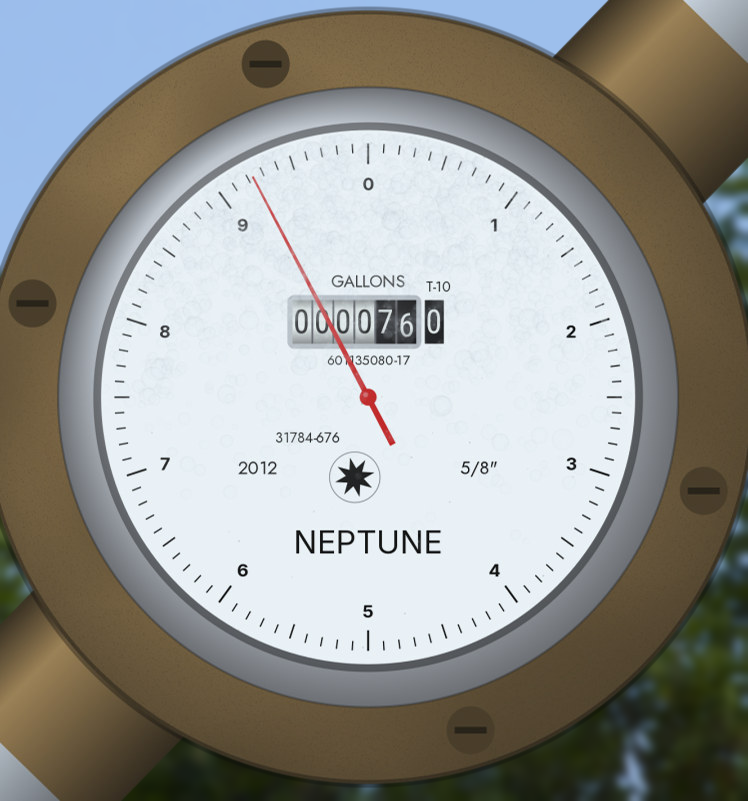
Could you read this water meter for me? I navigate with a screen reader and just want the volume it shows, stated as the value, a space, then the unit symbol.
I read 759.2 gal
